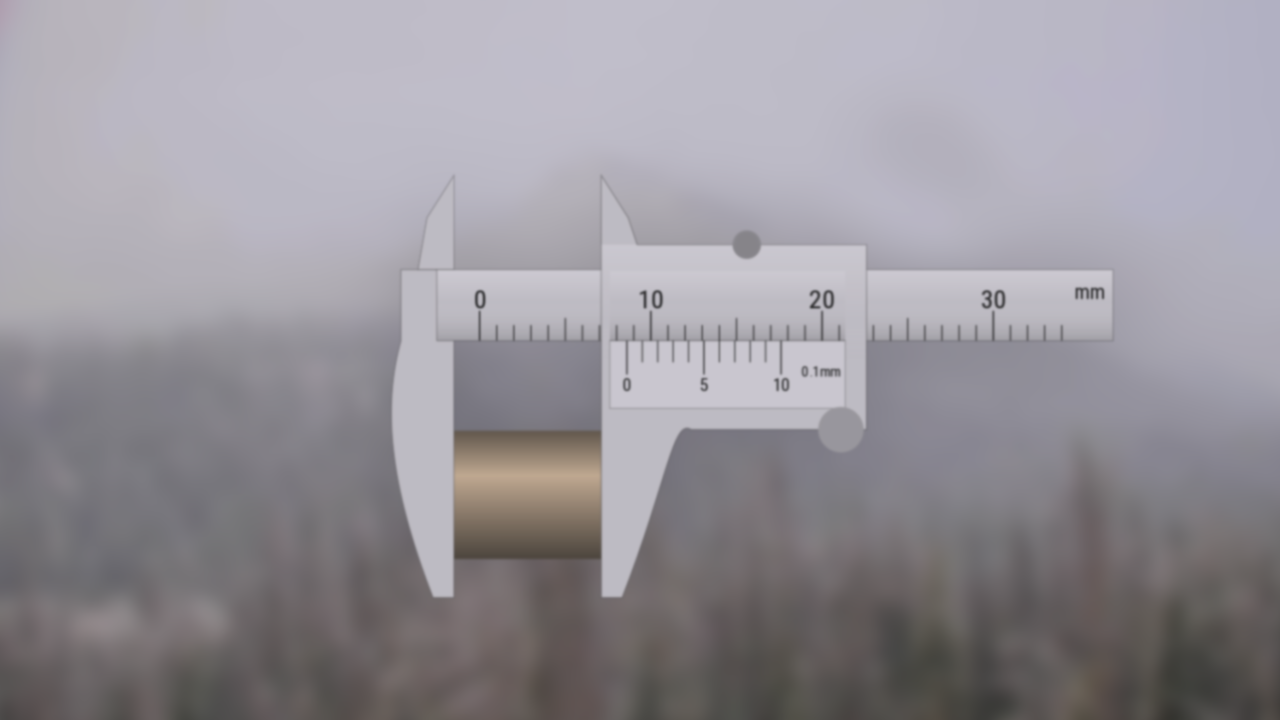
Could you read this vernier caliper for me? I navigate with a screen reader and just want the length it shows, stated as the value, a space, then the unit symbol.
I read 8.6 mm
